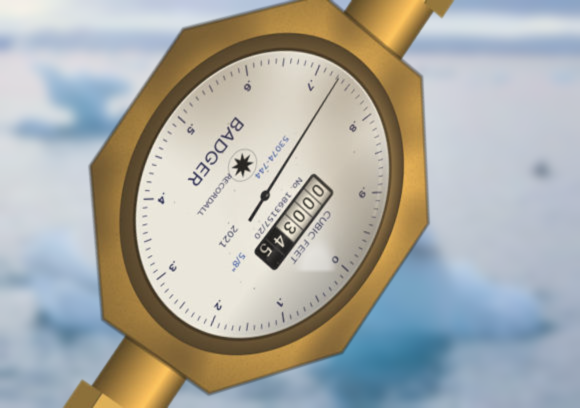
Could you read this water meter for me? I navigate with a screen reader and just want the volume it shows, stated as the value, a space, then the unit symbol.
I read 344.73 ft³
